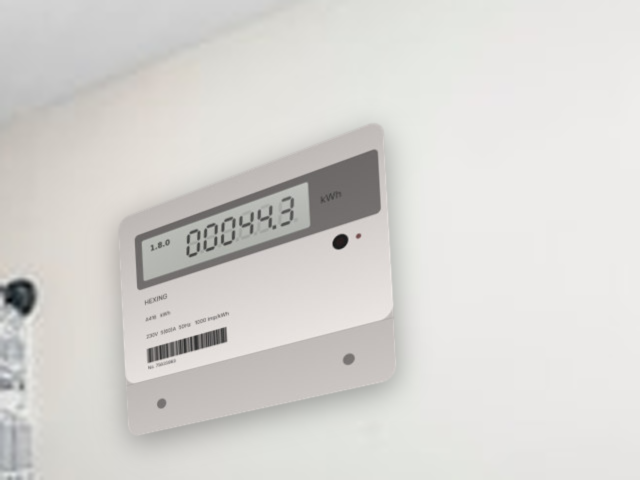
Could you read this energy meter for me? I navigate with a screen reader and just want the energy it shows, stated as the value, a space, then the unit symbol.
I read 44.3 kWh
